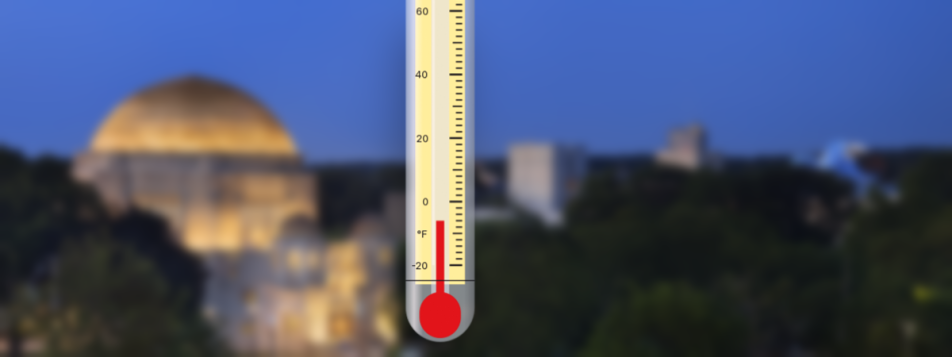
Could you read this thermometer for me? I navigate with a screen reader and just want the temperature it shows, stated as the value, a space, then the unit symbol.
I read -6 °F
